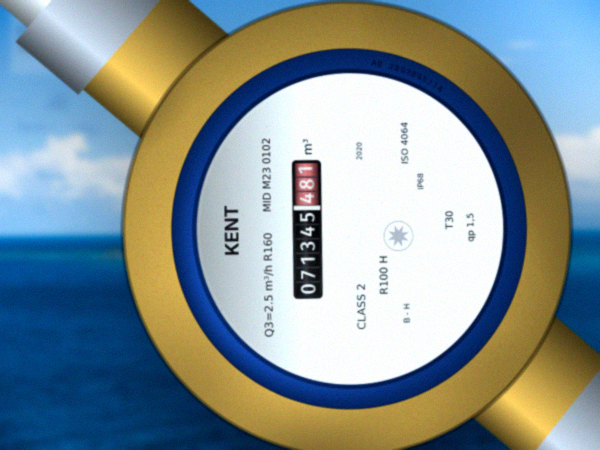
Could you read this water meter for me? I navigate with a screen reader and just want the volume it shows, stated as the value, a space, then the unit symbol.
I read 71345.481 m³
